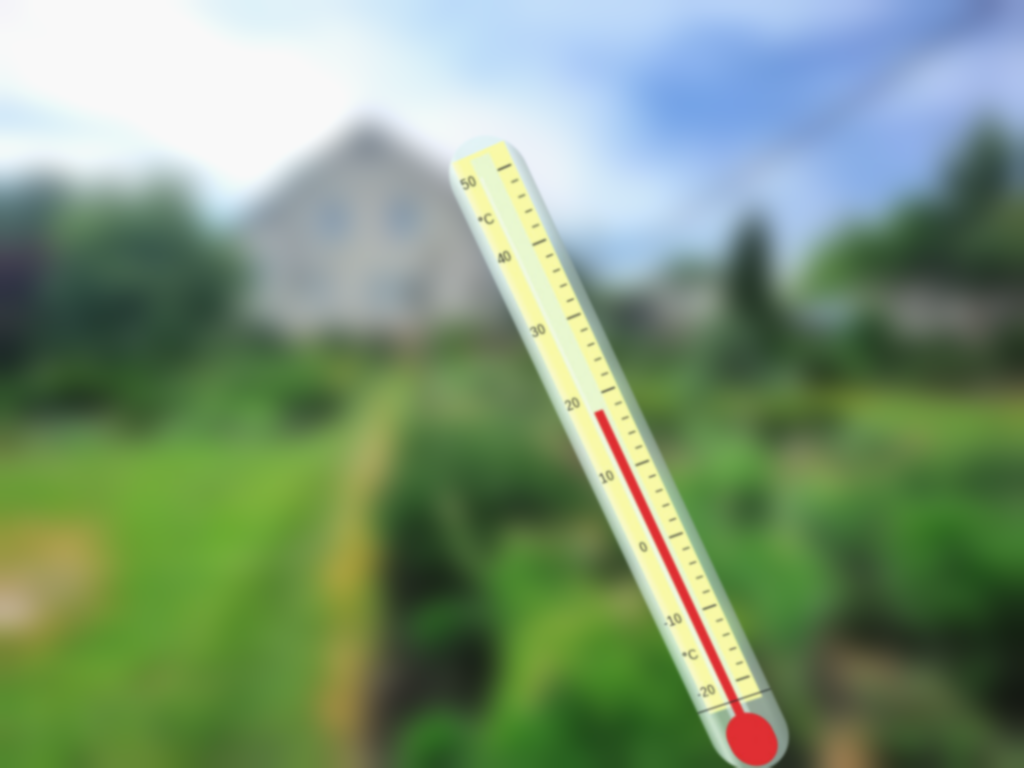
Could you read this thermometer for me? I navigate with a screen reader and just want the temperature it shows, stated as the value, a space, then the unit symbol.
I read 18 °C
